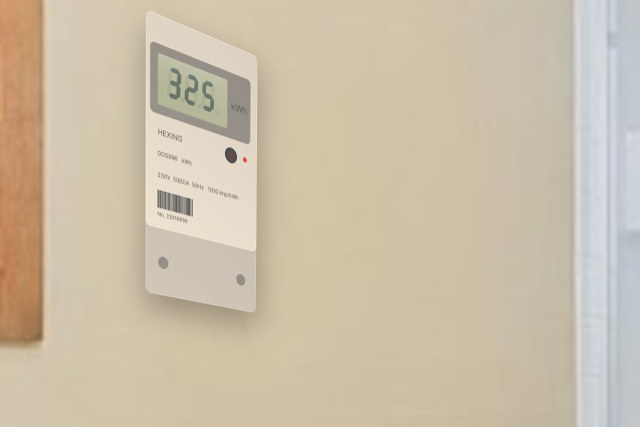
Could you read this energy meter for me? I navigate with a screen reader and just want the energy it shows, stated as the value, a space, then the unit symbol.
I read 325 kWh
